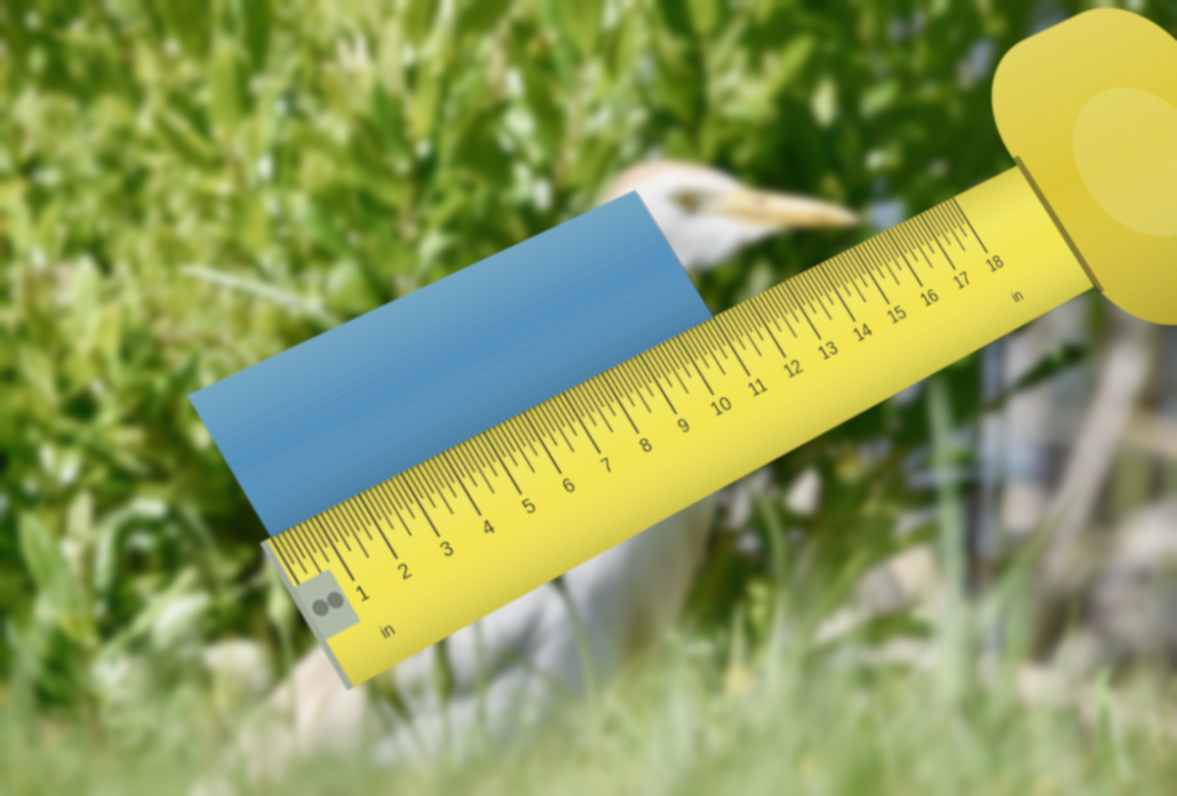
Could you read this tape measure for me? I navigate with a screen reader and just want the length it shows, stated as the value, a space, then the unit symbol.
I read 11 in
